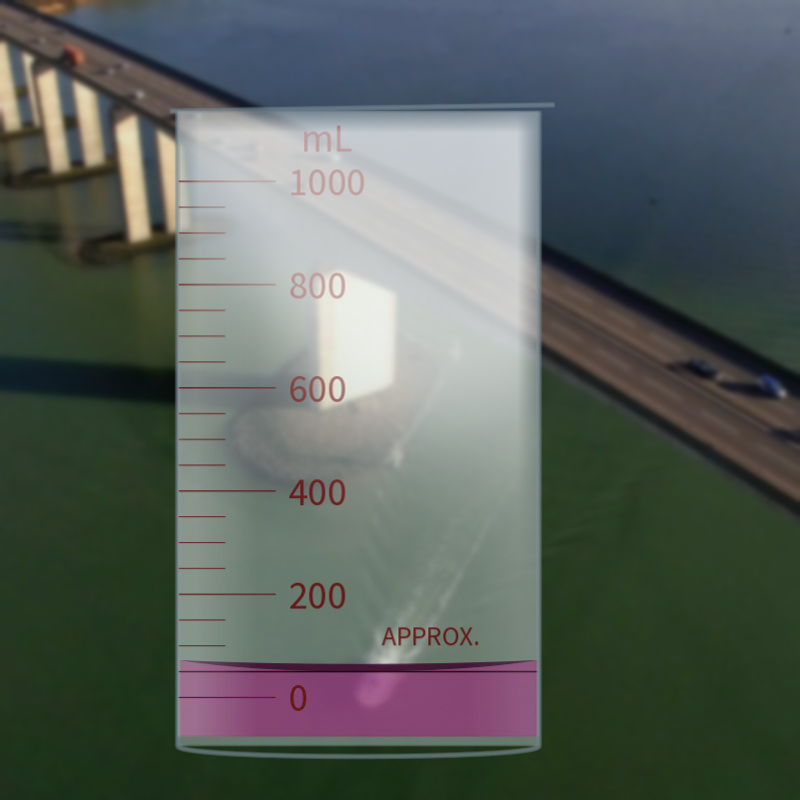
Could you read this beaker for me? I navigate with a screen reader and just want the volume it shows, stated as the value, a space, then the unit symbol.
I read 50 mL
